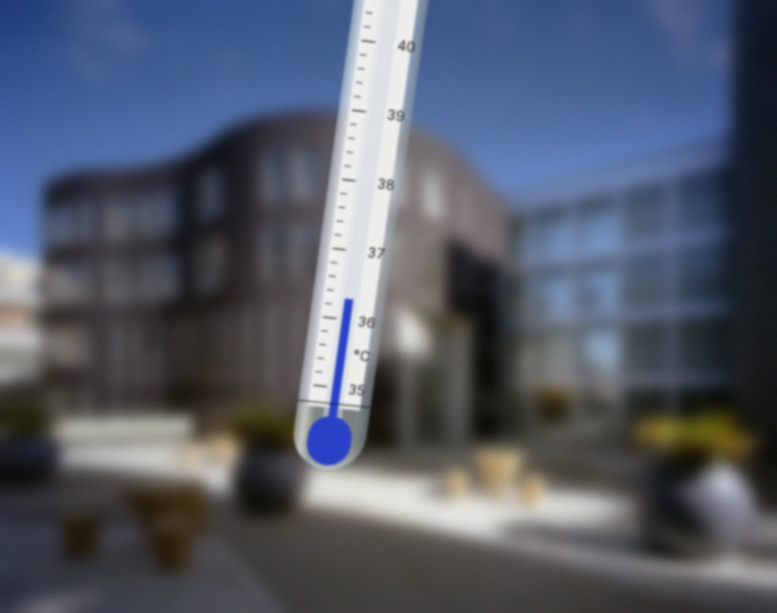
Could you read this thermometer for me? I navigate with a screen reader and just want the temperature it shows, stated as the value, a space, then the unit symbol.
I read 36.3 °C
